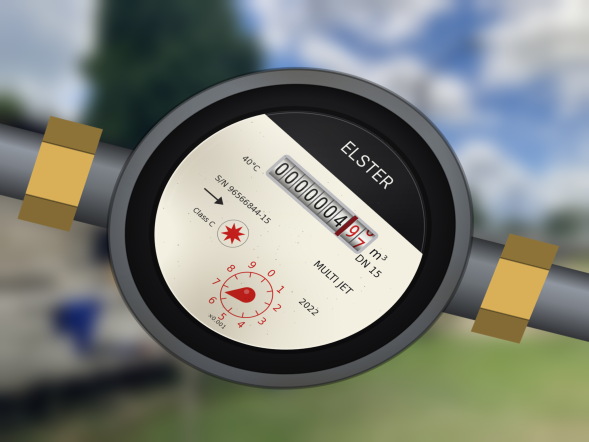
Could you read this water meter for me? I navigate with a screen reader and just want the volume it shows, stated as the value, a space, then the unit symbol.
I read 4.966 m³
